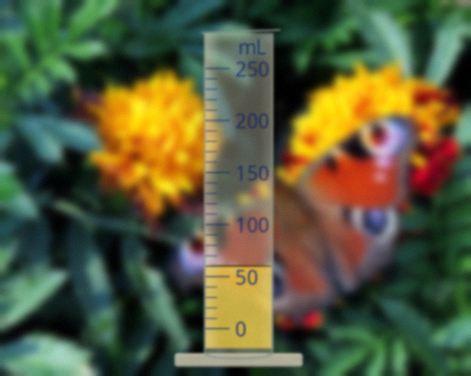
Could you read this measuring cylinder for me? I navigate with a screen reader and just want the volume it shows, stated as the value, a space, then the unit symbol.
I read 60 mL
